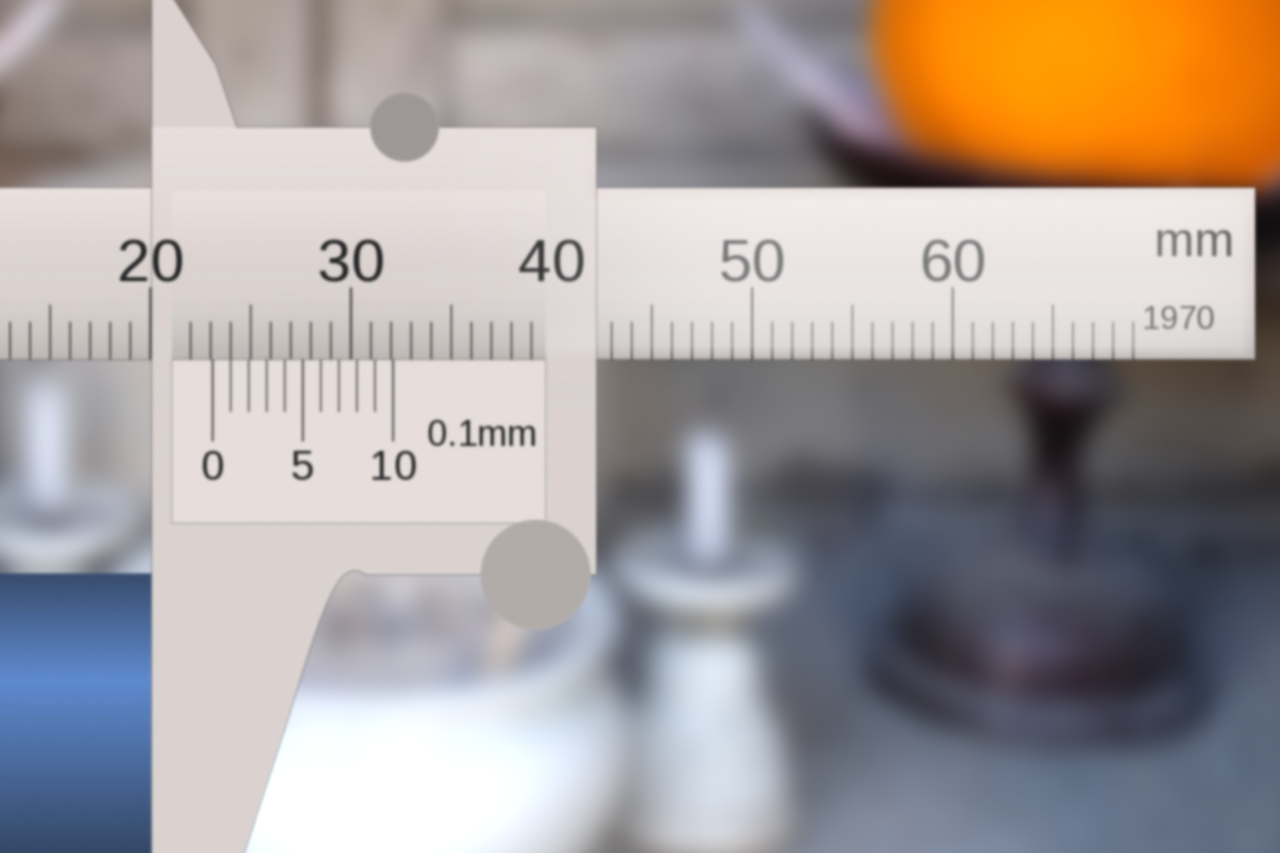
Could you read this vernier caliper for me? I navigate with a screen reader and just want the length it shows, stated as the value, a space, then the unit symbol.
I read 23.1 mm
